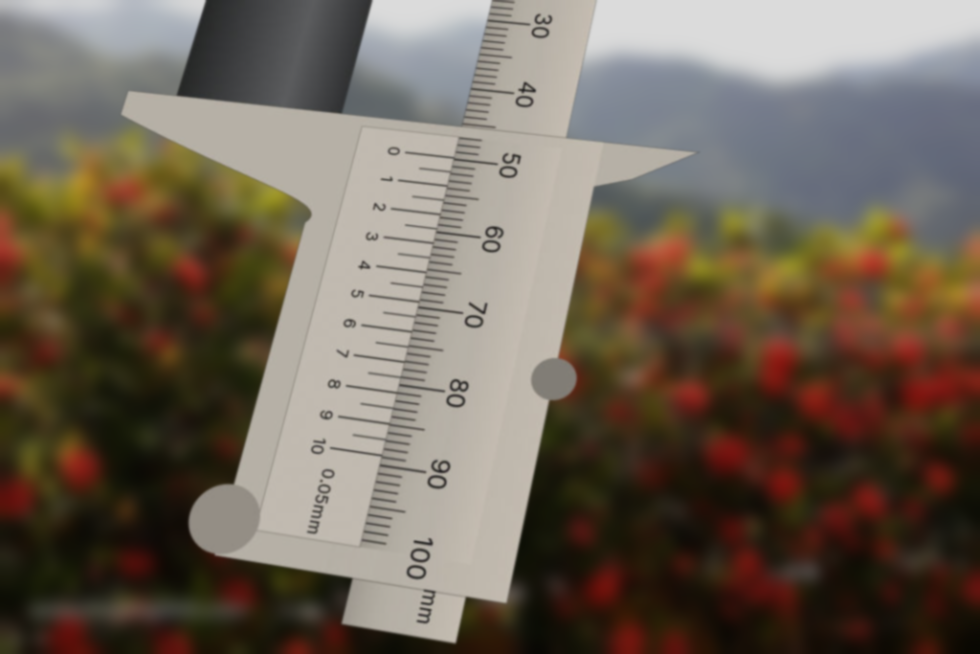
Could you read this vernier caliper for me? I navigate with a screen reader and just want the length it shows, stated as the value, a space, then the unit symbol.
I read 49.8 mm
